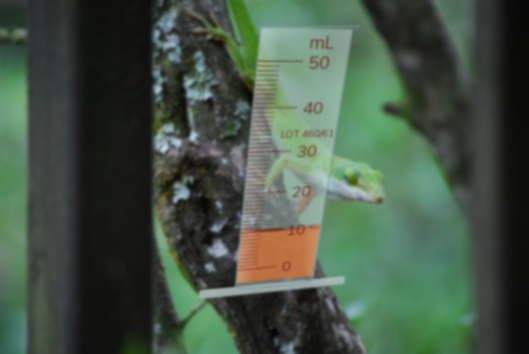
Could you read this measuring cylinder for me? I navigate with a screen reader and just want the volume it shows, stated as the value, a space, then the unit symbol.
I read 10 mL
